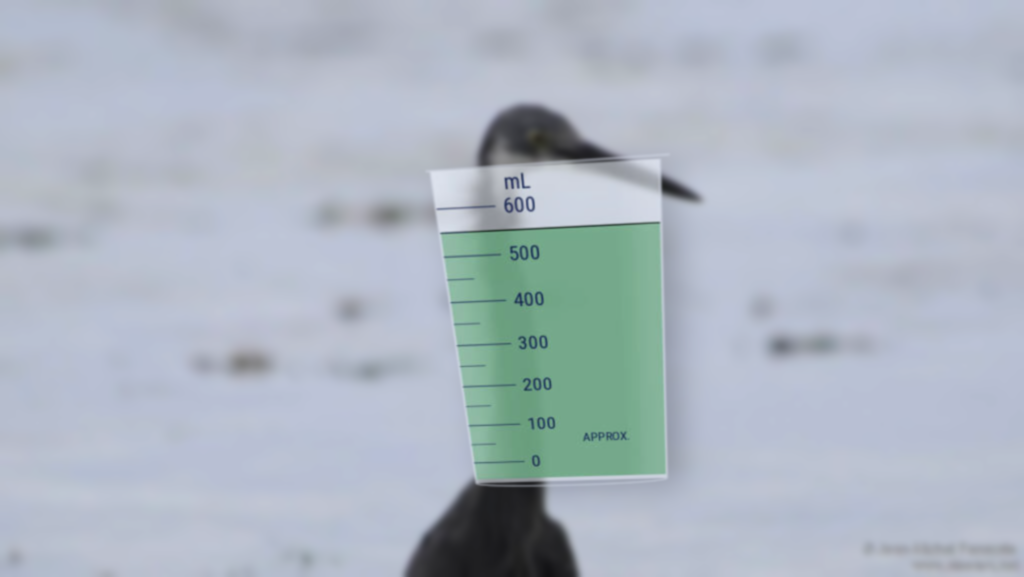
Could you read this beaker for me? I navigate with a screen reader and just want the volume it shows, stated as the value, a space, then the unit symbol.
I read 550 mL
